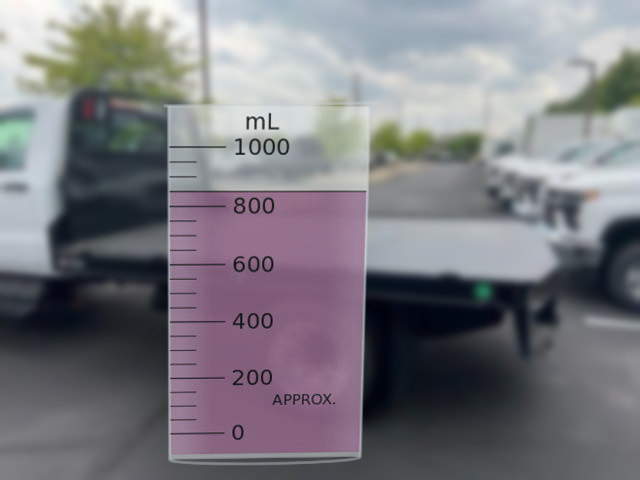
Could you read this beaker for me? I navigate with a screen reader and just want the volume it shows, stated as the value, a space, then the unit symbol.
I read 850 mL
